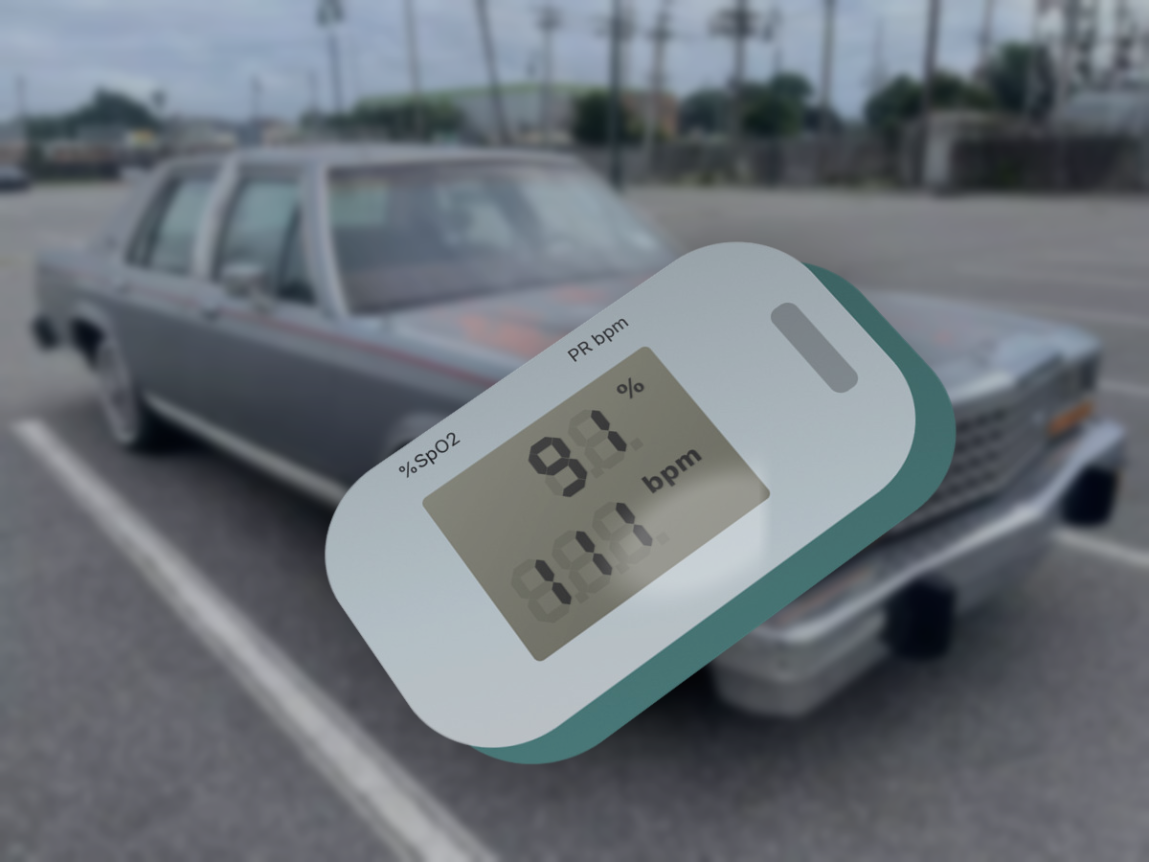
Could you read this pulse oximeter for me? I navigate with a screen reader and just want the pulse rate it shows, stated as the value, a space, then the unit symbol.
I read 111 bpm
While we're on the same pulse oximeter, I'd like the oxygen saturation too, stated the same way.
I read 91 %
